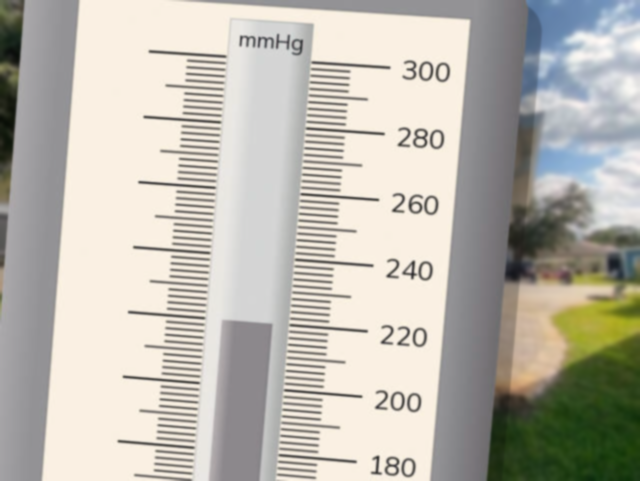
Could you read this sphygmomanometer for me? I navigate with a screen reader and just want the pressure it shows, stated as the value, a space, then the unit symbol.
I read 220 mmHg
